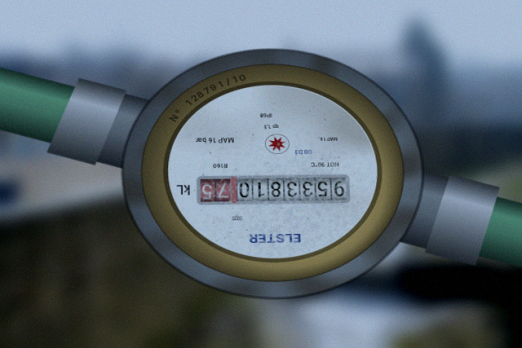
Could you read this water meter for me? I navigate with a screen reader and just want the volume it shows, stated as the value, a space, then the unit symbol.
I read 9533810.75 kL
